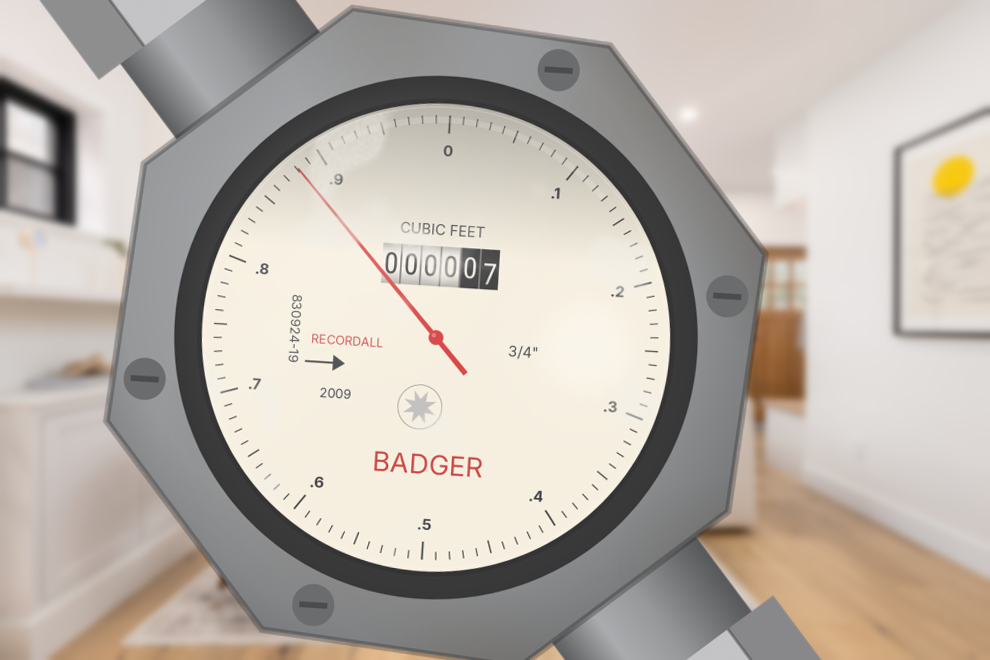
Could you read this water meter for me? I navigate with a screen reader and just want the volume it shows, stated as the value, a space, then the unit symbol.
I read 6.88 ft³
